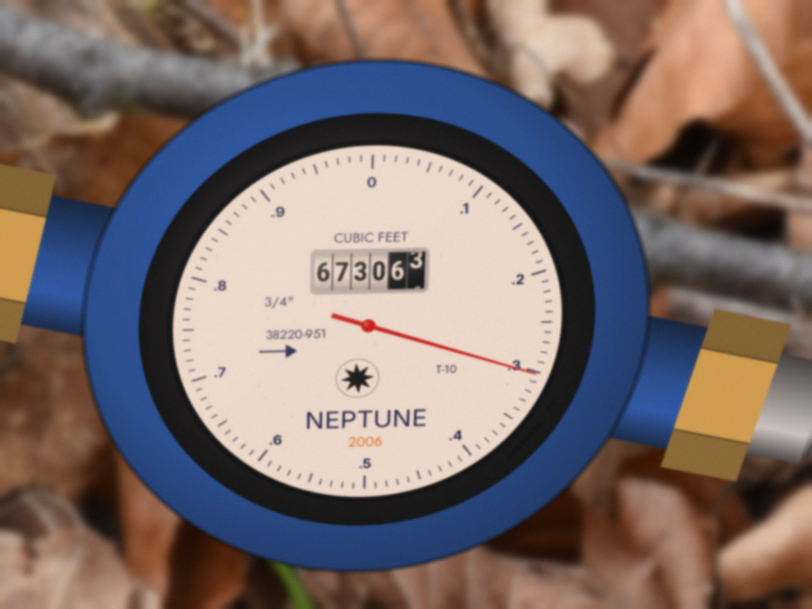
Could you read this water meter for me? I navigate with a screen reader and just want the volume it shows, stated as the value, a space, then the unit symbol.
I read 673063.30 ft³
